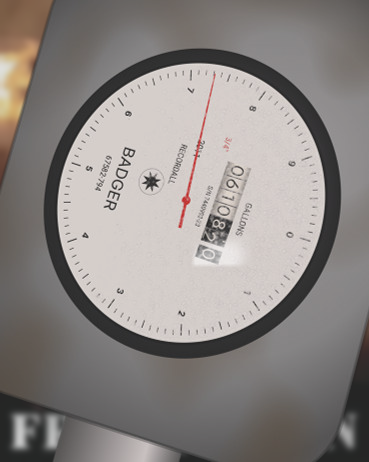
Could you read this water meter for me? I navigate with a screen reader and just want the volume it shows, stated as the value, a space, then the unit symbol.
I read 610817.3 gal
